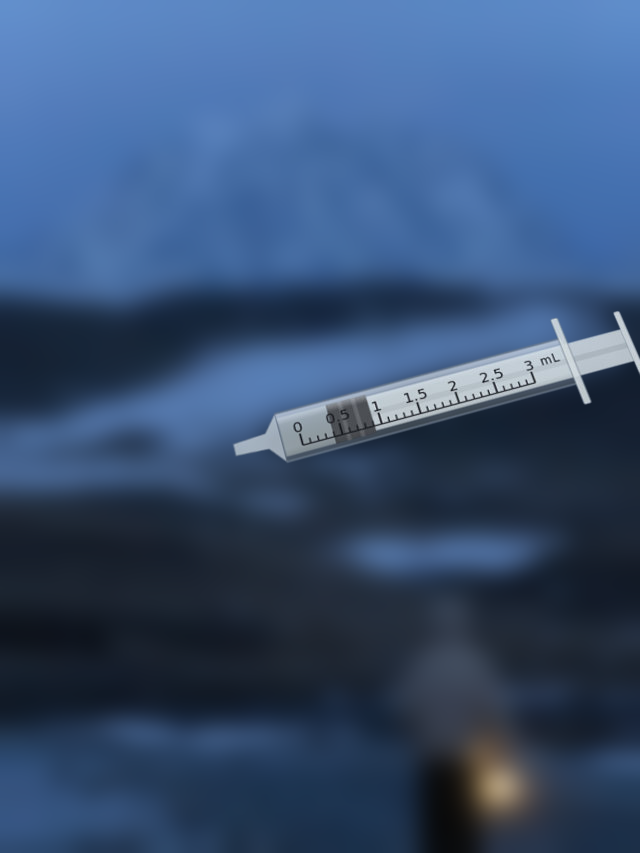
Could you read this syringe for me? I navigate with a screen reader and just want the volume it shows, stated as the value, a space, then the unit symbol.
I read 0.4 mL
